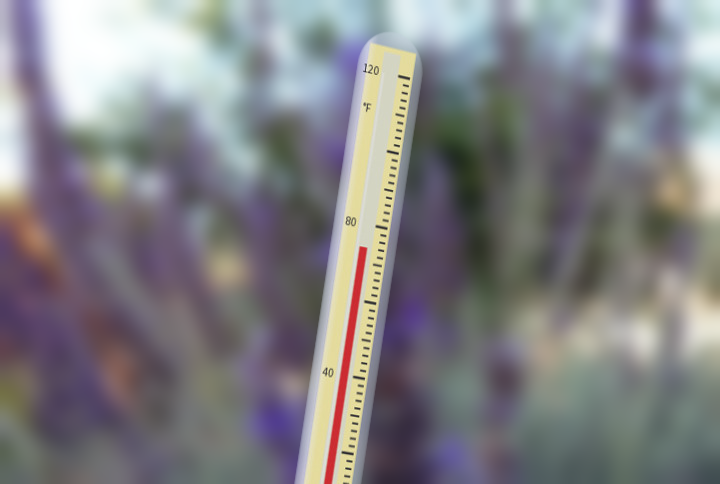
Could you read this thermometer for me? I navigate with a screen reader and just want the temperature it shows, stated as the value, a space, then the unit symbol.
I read 74 °F
